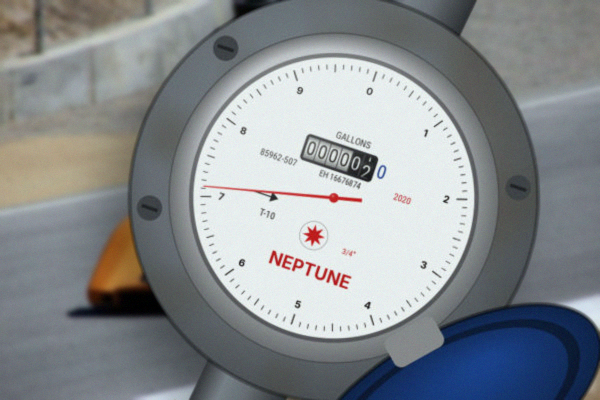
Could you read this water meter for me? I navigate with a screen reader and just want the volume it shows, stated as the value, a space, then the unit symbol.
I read 17.1 gal
